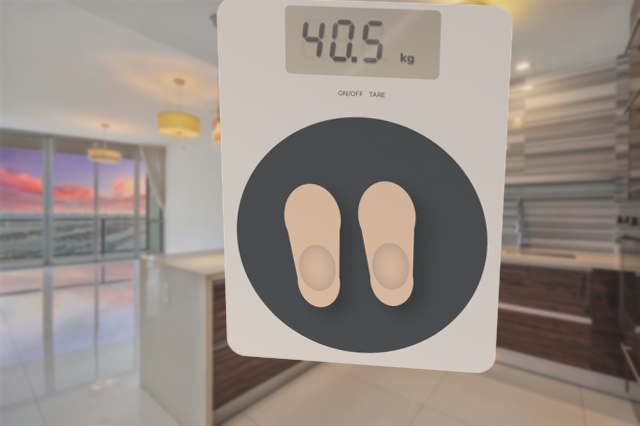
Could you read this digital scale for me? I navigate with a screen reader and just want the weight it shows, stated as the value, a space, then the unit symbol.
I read 40.5 kg
